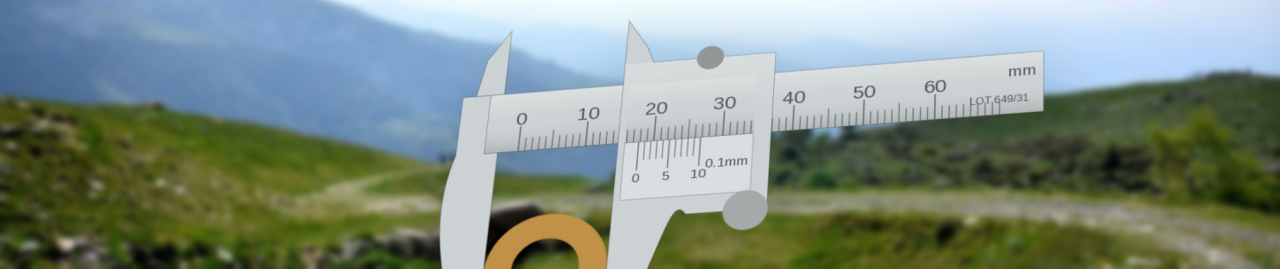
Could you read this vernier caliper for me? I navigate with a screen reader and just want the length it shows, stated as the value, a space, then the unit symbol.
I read 17.8 mm
